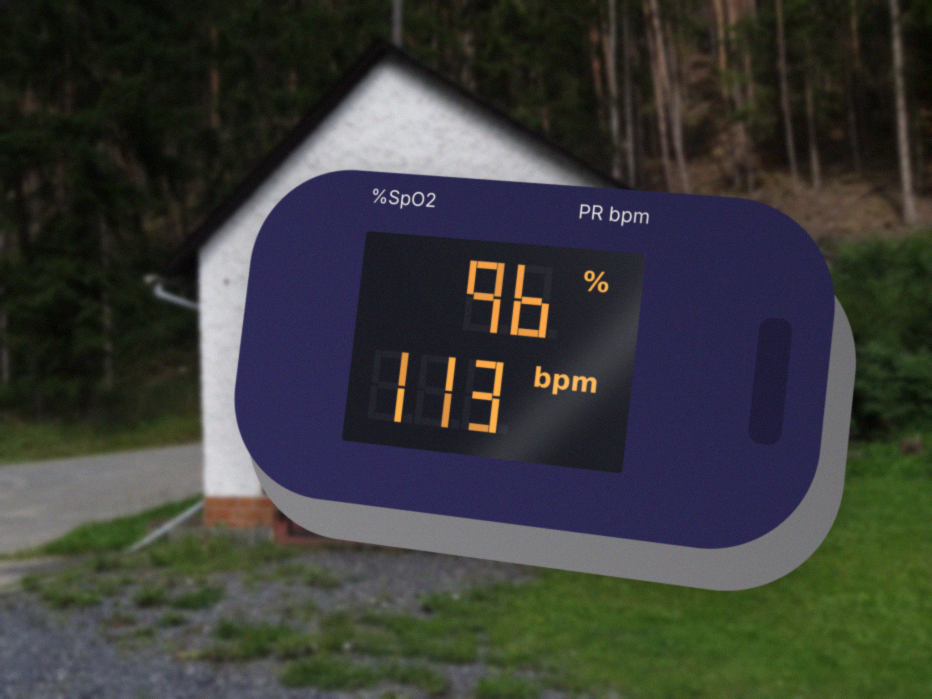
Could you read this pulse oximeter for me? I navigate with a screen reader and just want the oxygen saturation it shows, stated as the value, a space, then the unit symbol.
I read 96 %
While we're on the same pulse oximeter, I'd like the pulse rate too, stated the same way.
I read 113 bpm
